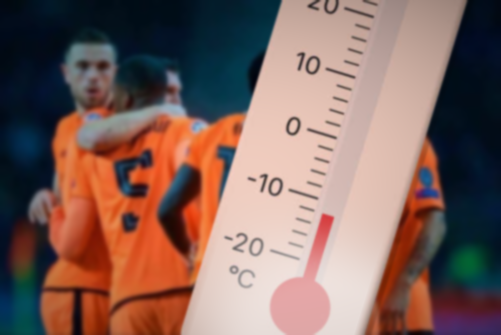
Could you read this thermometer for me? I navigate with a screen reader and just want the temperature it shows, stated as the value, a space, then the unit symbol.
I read -12 °C
